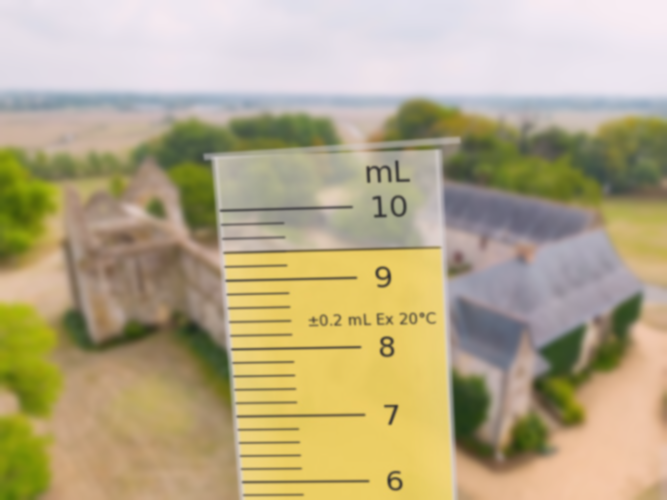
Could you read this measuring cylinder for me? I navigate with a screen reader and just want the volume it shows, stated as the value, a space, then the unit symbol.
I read 9.4 mL
